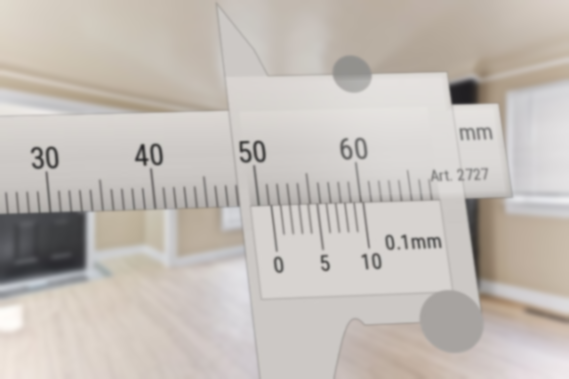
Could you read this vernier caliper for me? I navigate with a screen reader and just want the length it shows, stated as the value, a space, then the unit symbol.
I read 51.2 mm
